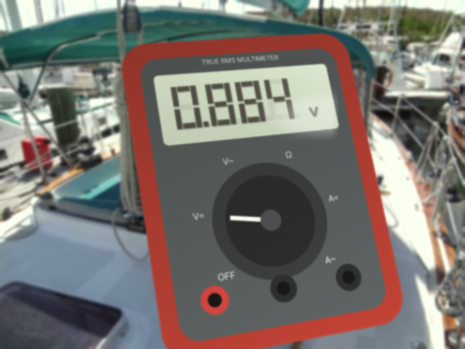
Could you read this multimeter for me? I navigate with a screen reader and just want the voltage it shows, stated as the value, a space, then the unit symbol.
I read 0.884 V
